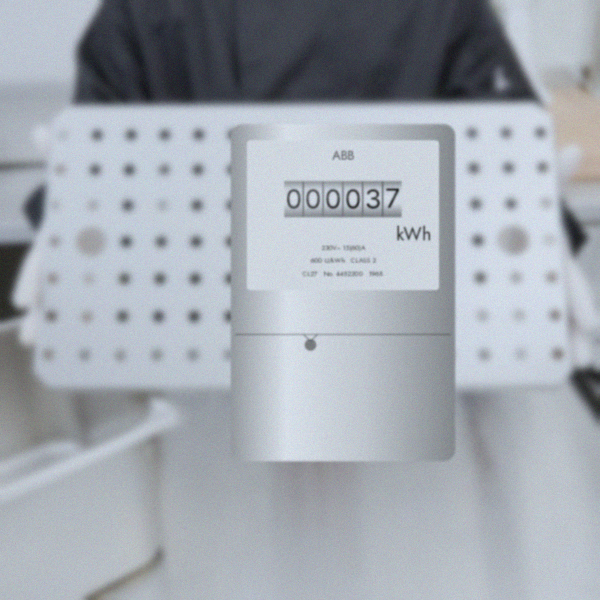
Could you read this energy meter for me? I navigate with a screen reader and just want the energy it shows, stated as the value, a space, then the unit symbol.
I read 37 kWh
